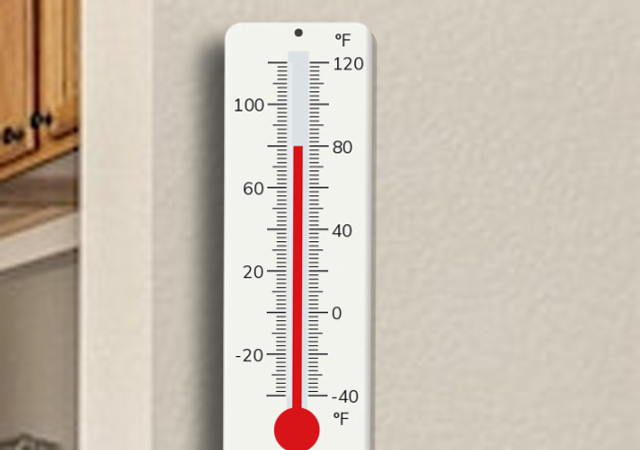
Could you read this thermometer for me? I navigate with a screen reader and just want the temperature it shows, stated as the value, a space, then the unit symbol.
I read 80 °F
